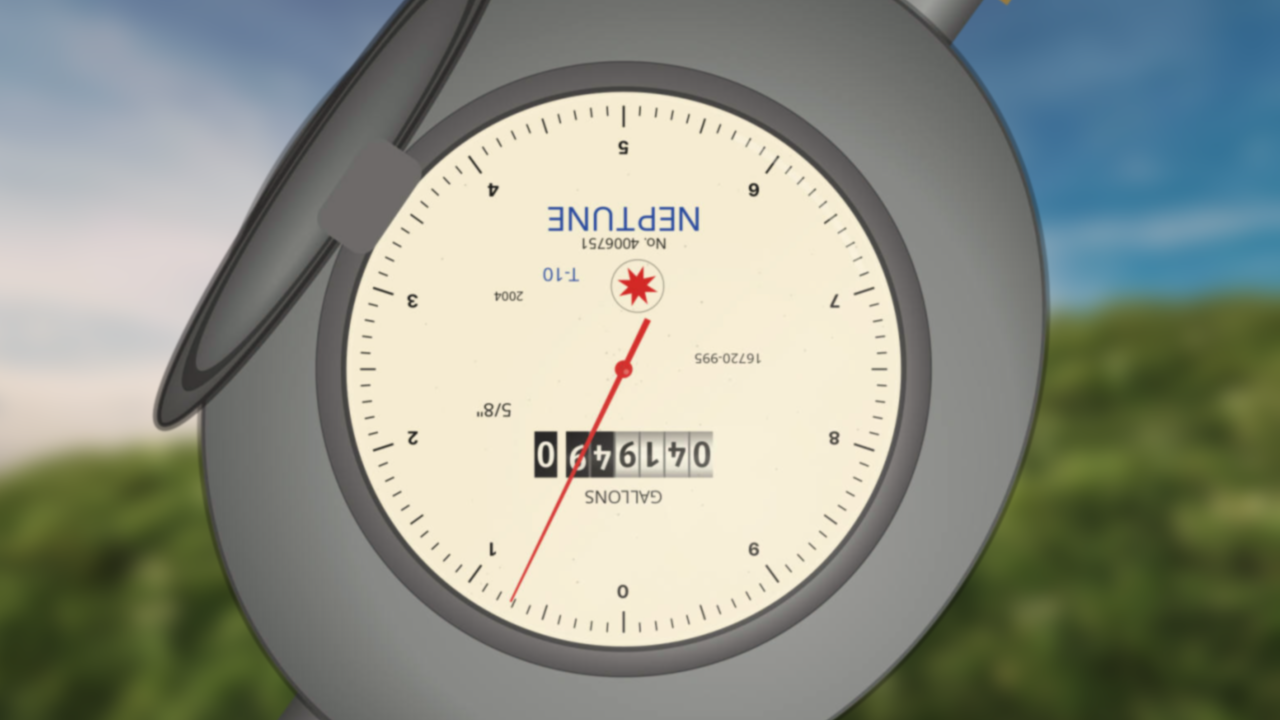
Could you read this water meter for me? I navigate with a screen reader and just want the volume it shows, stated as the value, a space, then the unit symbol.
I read 419490.7 gal
